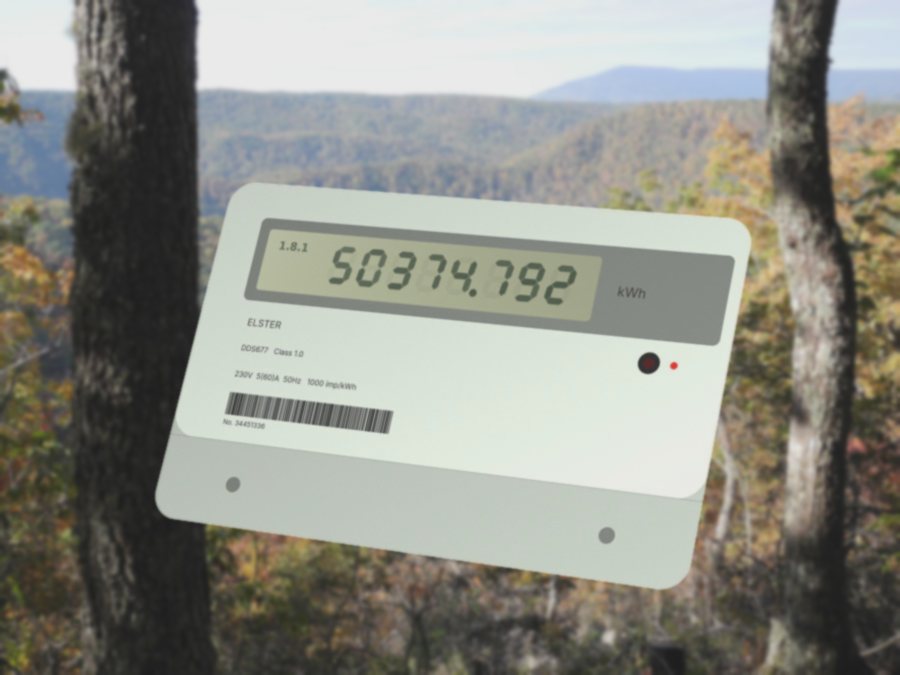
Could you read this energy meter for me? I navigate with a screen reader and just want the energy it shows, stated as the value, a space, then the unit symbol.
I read 50374.792 kWh
